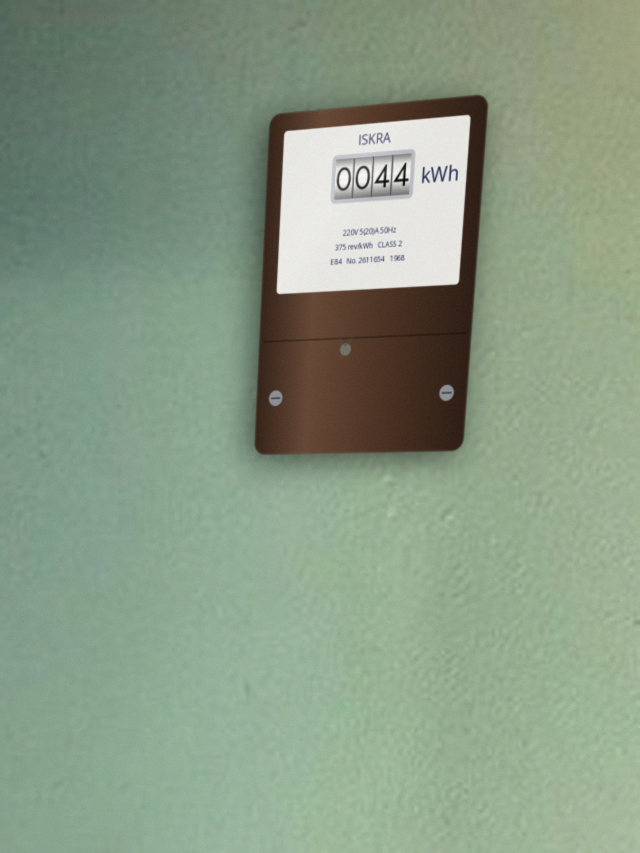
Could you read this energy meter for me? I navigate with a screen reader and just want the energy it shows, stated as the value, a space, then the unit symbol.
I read 44 kWh
